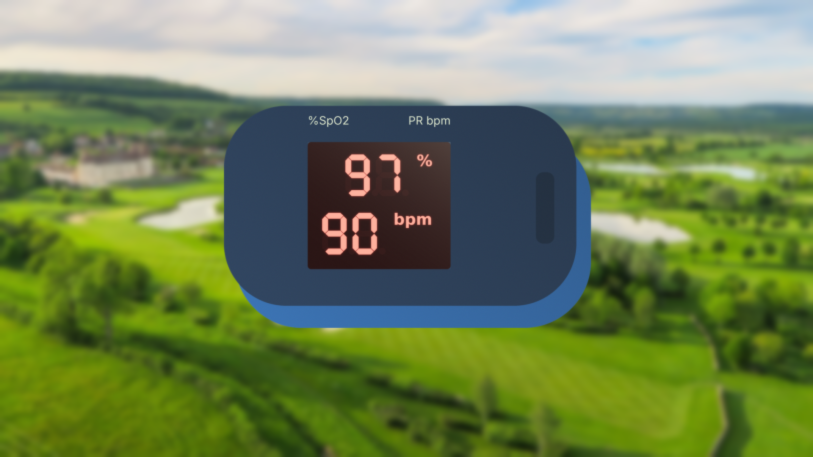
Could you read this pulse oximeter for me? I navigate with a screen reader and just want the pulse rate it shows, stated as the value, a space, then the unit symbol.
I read 90 bpm
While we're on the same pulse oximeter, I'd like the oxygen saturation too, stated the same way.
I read 97 %
